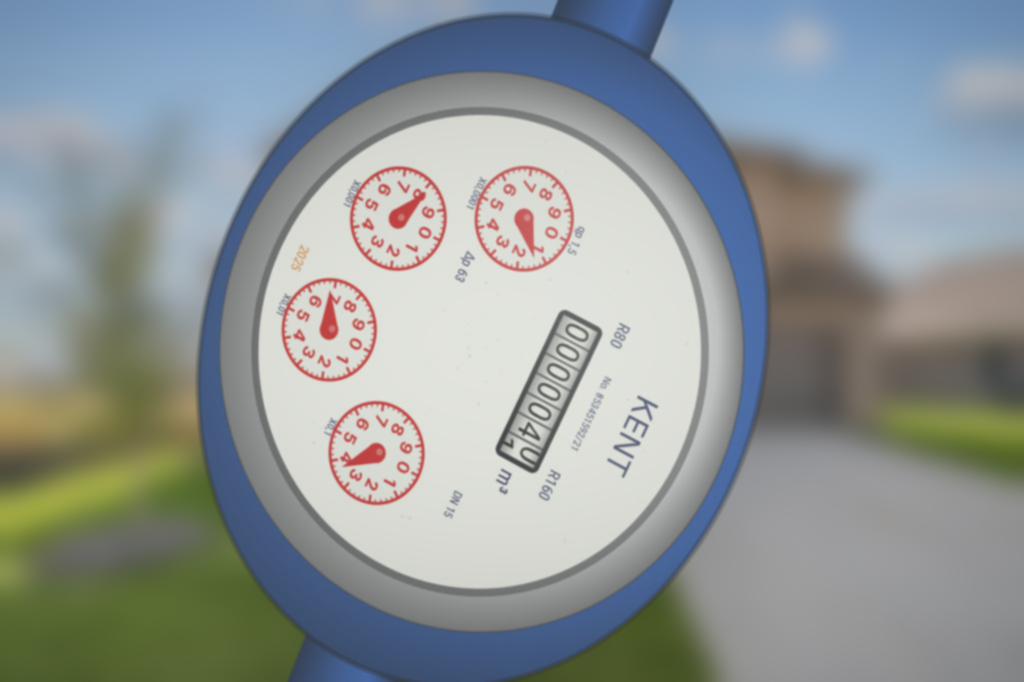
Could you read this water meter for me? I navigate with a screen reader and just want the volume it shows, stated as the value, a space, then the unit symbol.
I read 40.3681 m³
